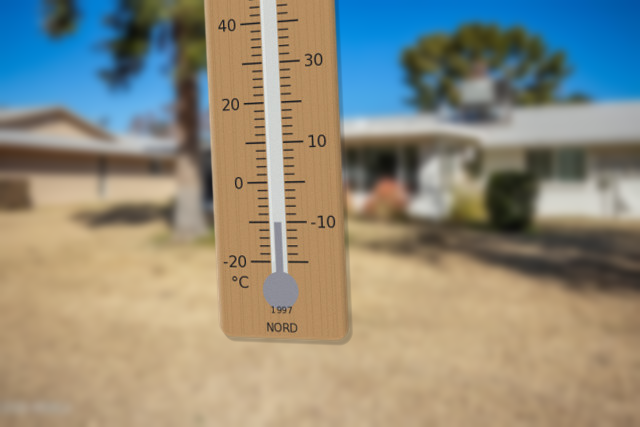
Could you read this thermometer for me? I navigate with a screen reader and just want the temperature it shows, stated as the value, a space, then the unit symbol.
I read -10 °C
